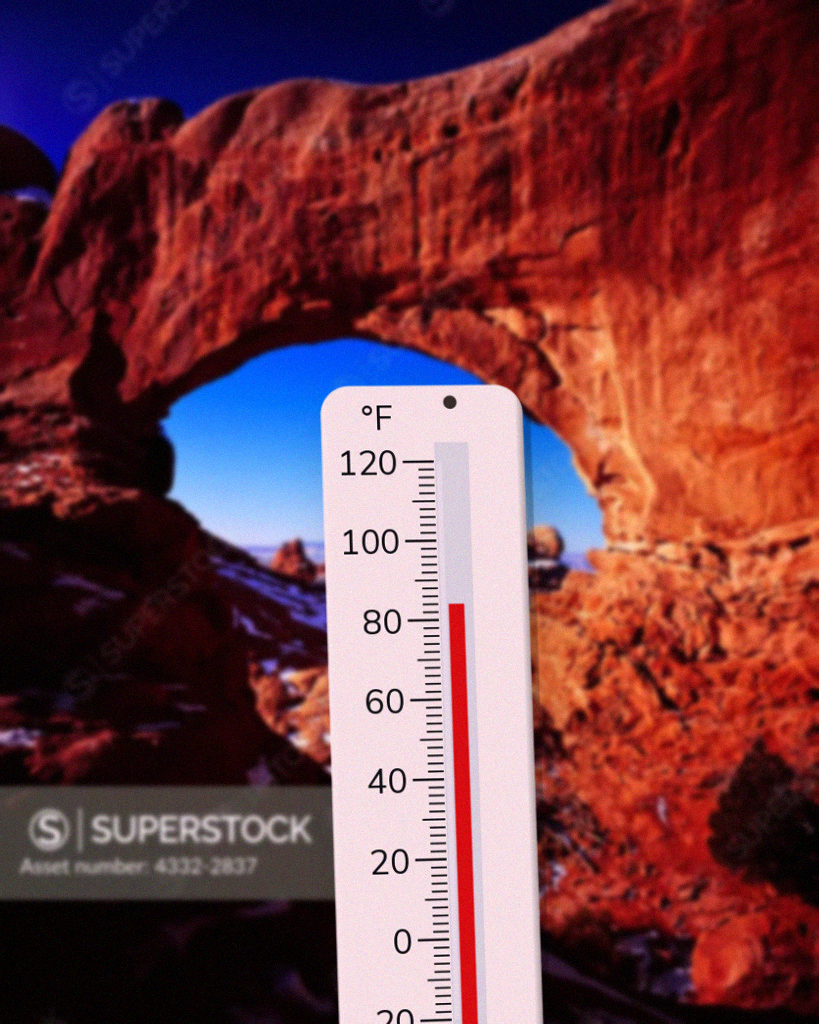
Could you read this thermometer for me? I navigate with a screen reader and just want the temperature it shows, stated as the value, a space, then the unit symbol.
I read 84 °F
